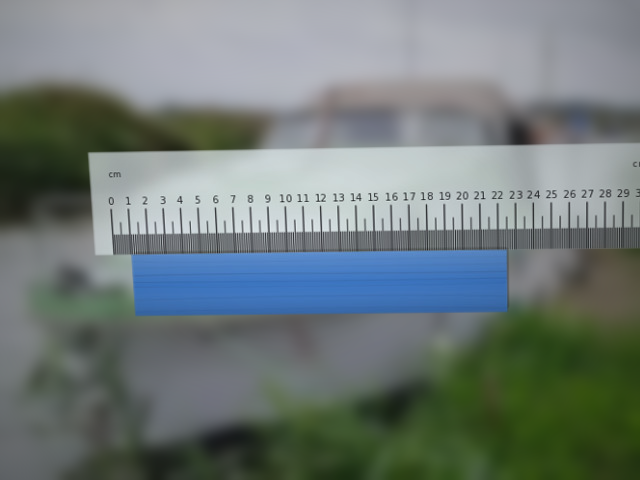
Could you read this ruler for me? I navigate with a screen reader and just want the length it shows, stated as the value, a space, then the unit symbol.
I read 21.5 cm
